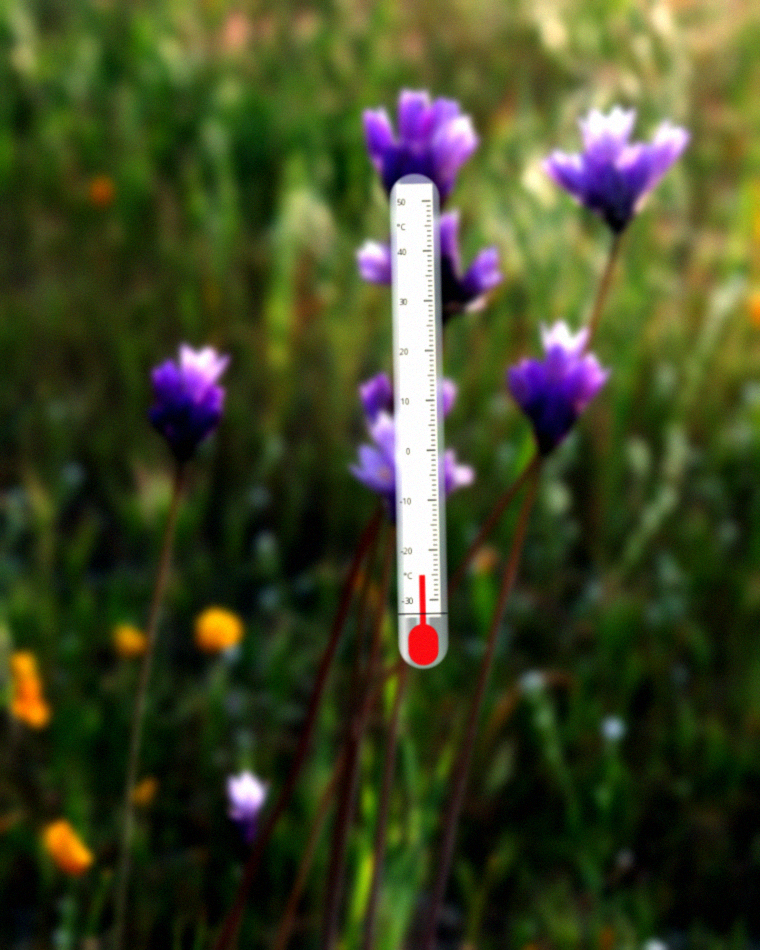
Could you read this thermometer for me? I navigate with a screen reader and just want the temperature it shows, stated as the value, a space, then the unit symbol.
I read -25 °C
